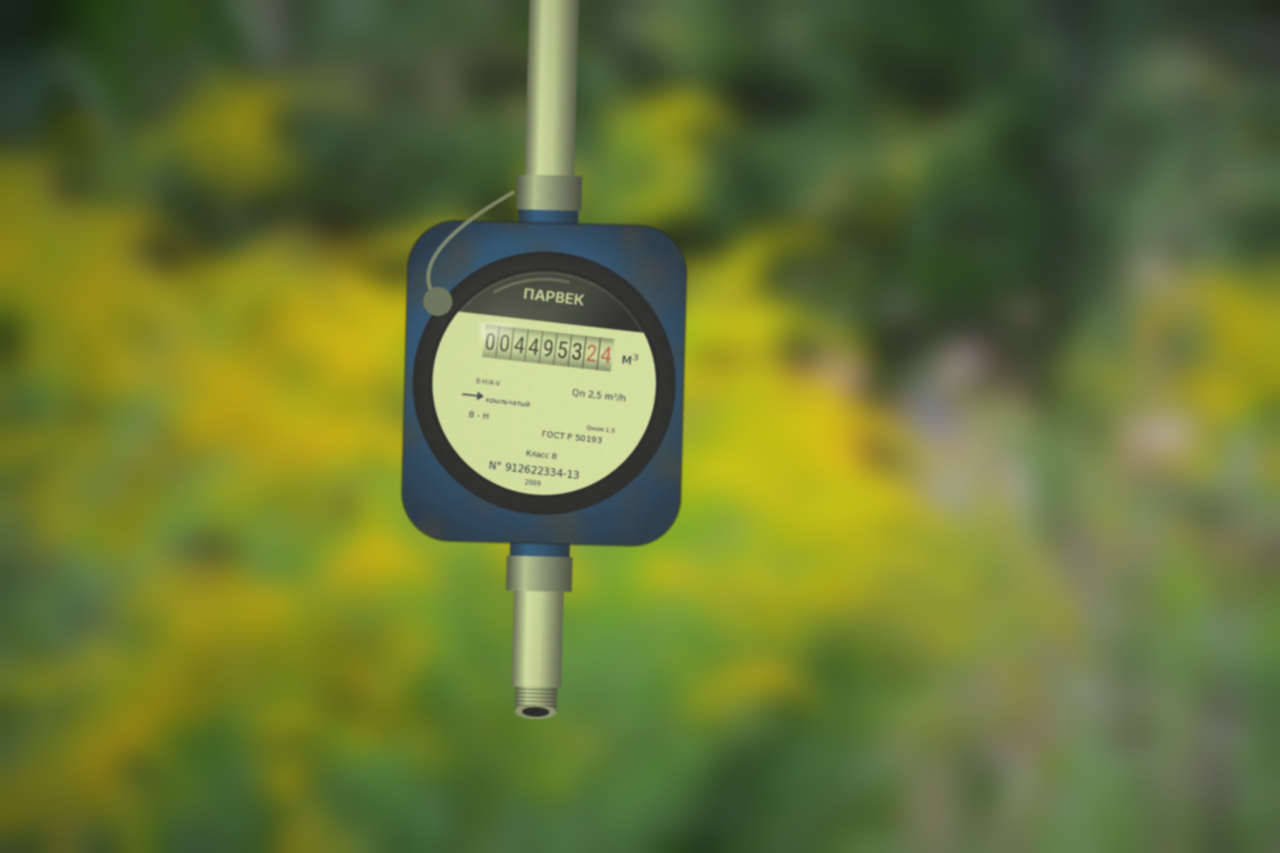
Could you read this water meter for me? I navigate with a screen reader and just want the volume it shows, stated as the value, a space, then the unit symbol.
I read 44953.24 m³
